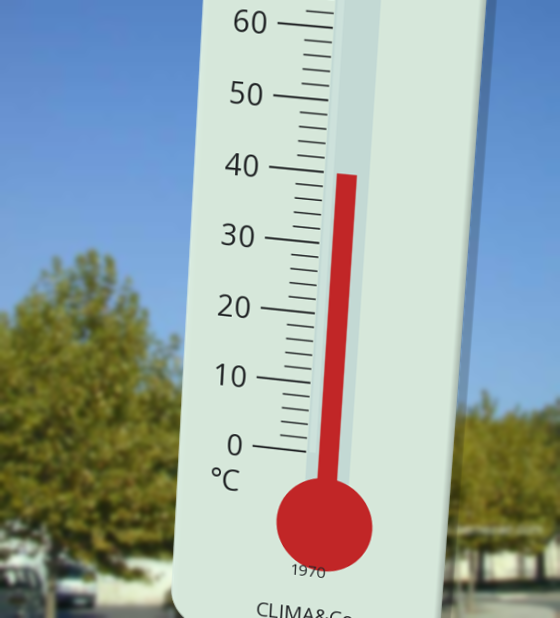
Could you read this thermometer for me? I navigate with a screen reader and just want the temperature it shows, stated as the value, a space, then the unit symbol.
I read 40 °C
